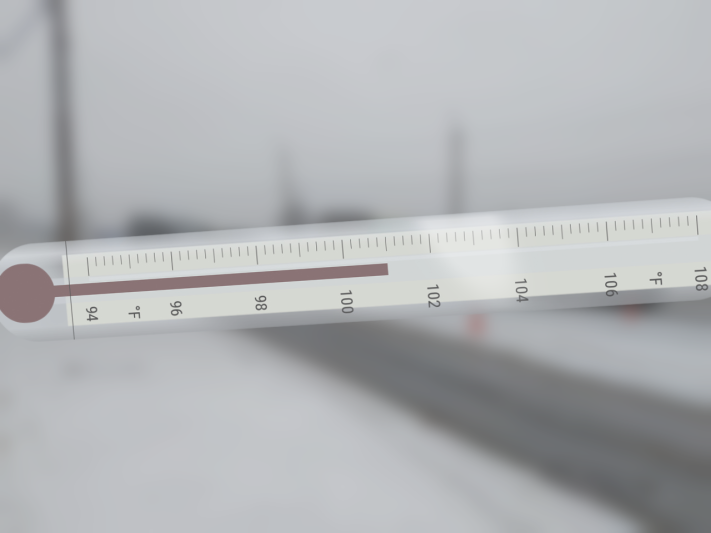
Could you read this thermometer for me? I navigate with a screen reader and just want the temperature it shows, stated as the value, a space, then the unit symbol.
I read 101 °F
